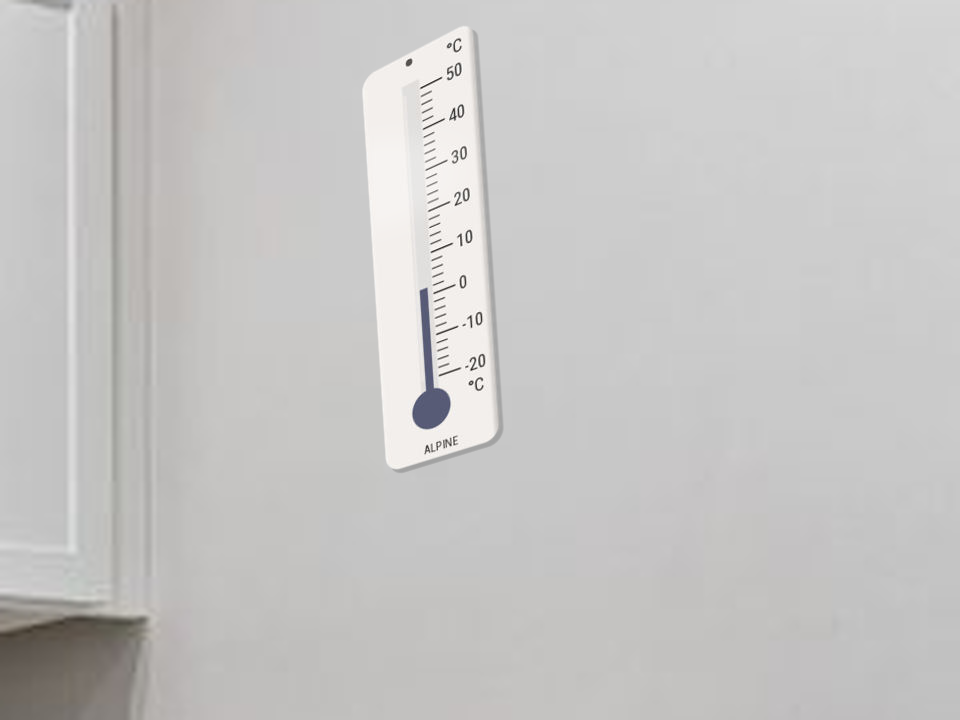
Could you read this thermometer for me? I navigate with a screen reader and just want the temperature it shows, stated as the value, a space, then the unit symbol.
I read 2 °C
